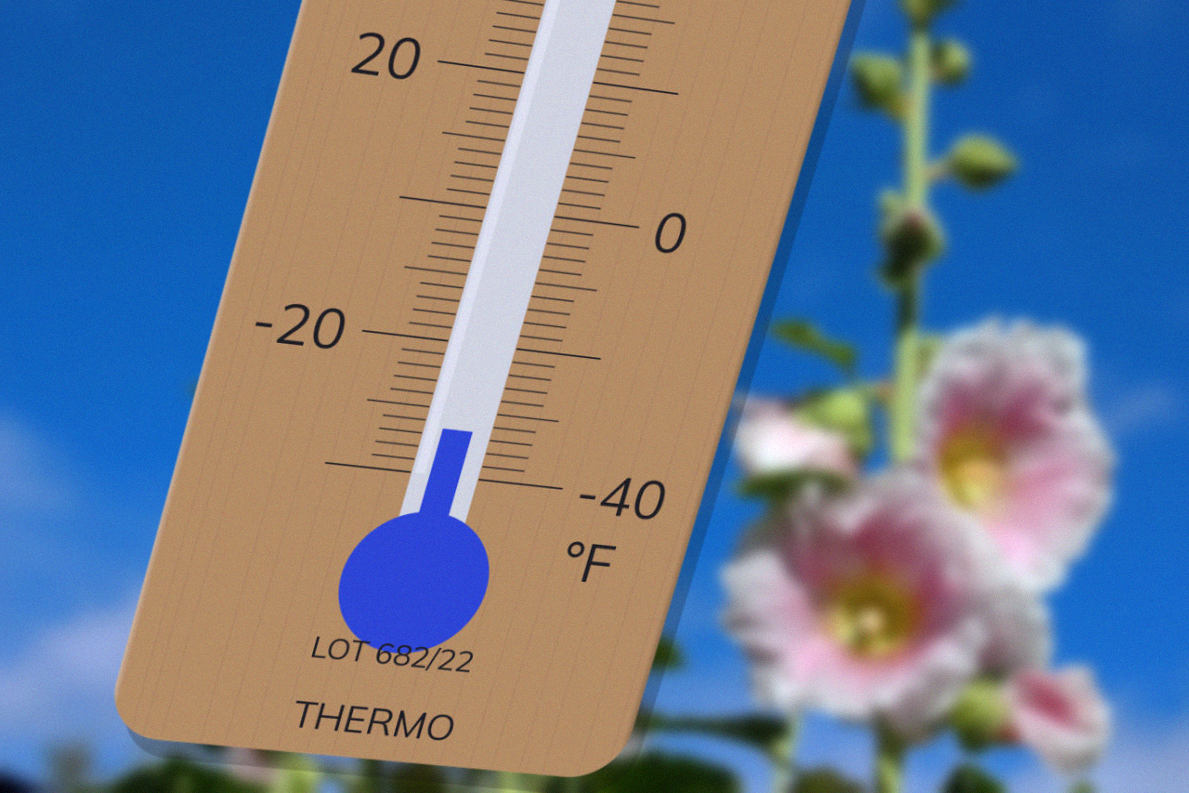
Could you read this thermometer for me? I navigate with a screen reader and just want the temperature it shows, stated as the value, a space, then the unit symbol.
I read -33 °F
